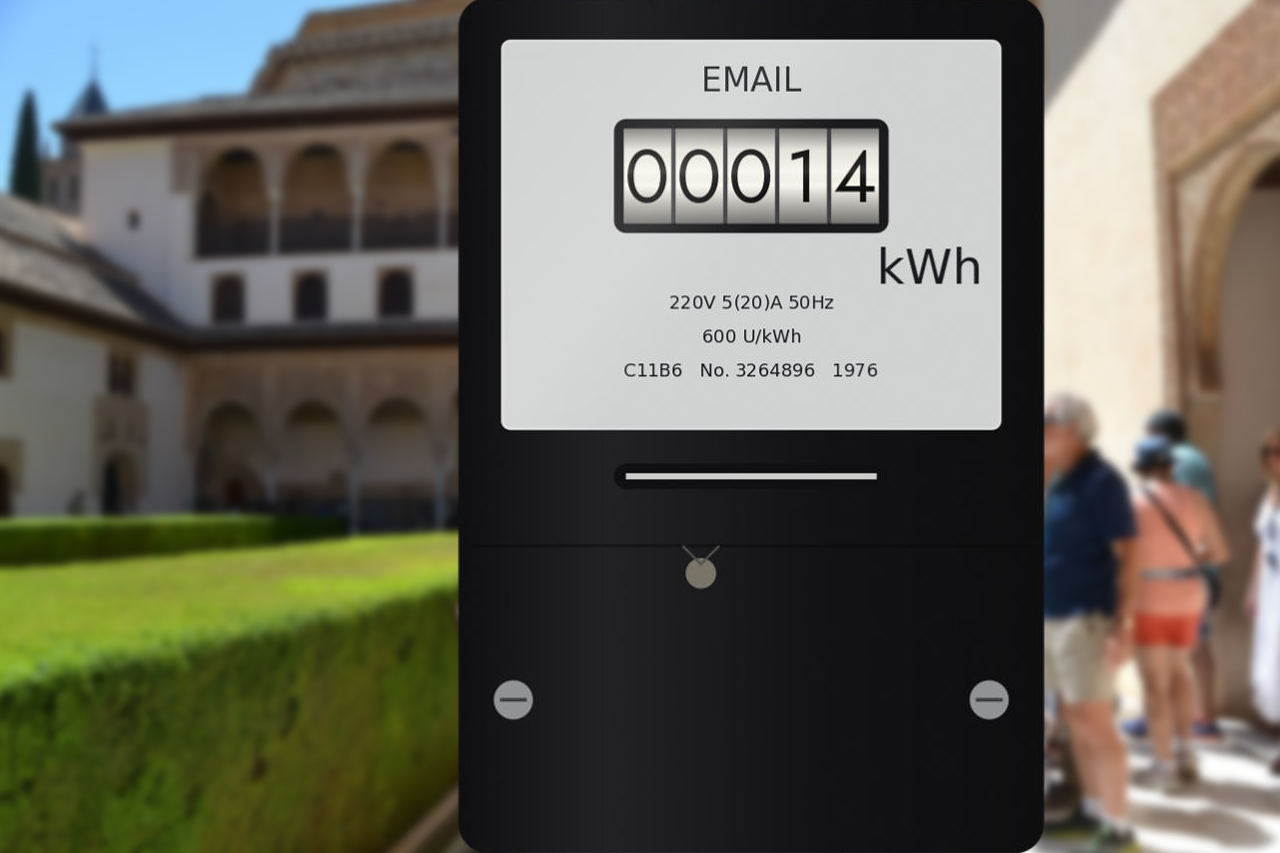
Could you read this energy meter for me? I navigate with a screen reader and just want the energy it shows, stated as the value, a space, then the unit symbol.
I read 14 kWh
